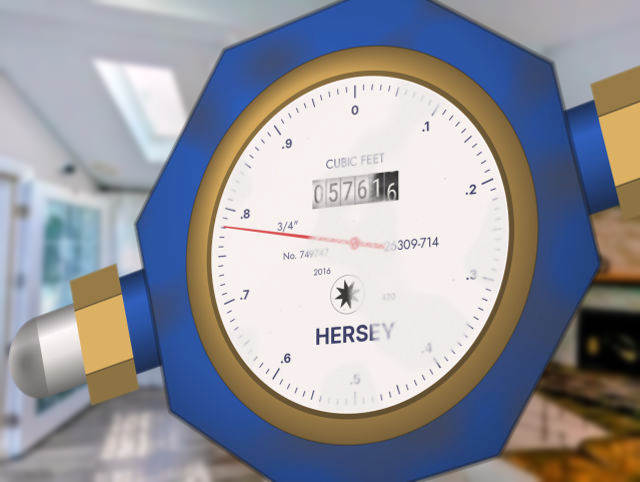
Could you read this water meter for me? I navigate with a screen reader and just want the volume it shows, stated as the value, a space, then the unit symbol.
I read 57615.78 ft³
